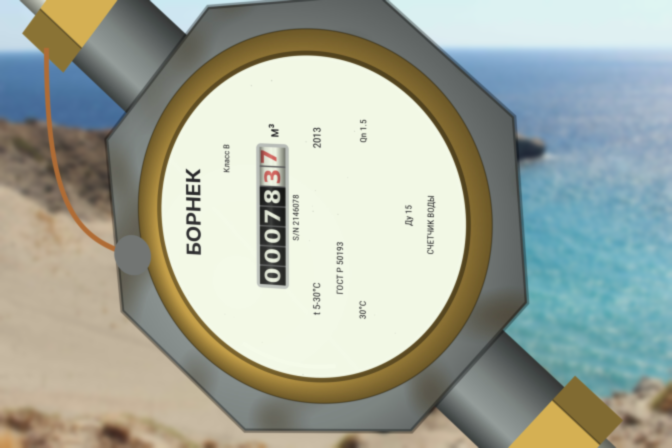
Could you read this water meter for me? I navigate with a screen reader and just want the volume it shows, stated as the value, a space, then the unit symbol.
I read 78.37 m³
